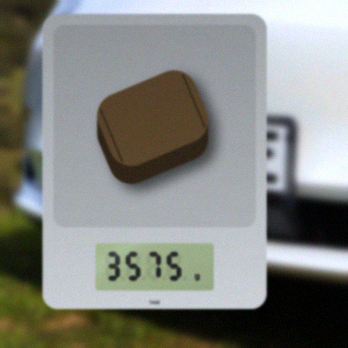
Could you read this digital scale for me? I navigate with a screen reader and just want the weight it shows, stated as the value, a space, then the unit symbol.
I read 3575 g
